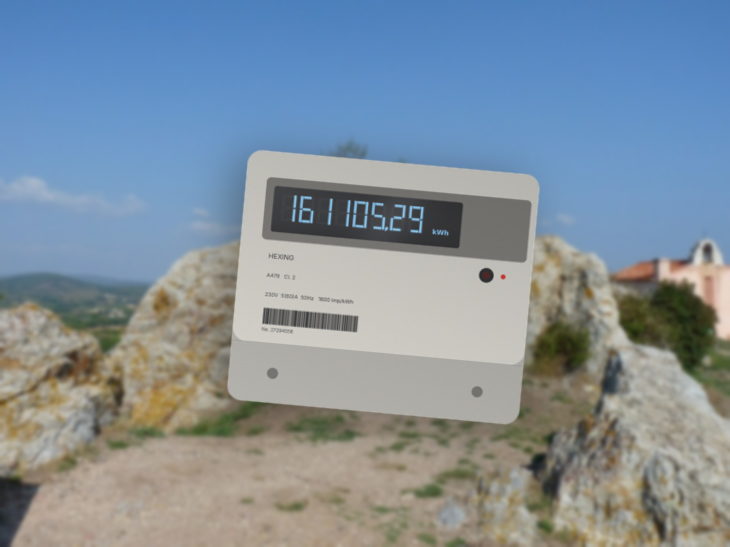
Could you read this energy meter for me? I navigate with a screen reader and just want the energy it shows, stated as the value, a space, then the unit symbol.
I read 161105.29 kWh
